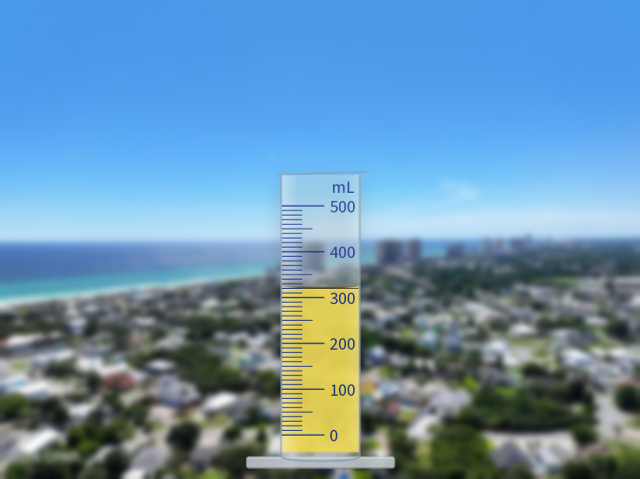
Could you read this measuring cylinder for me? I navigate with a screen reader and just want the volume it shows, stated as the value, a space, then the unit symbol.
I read 320 mL
